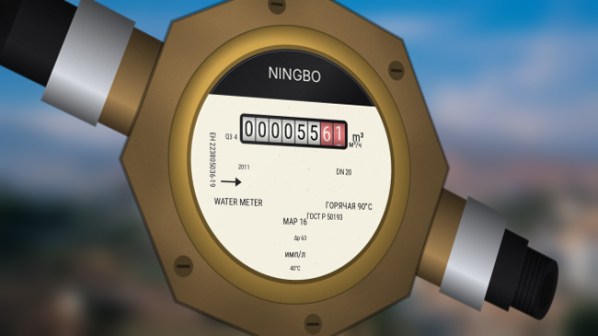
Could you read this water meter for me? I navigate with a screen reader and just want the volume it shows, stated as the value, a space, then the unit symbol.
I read 55.61 m³
